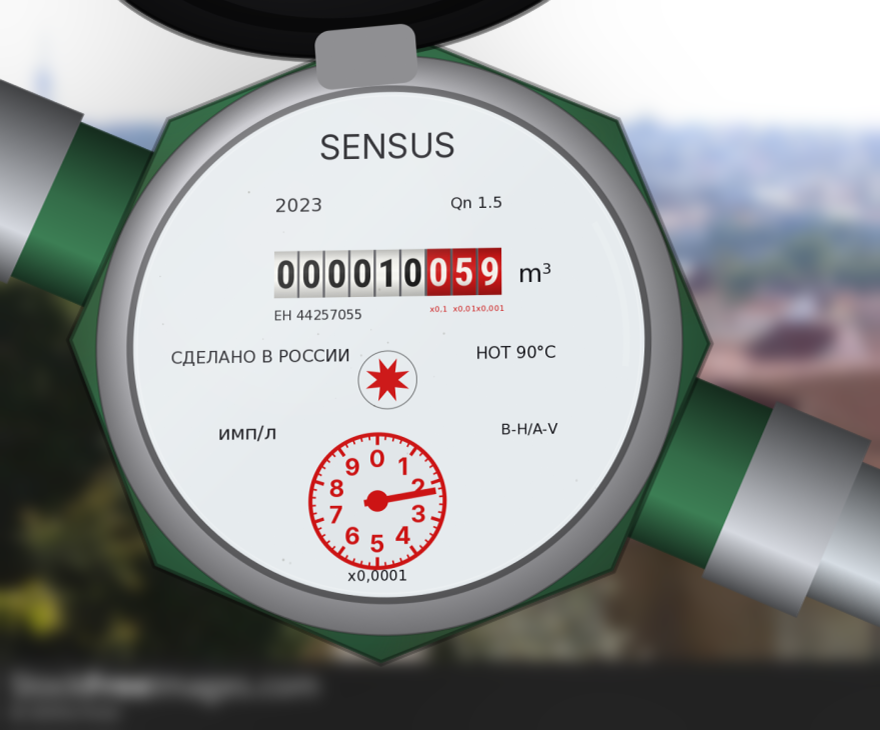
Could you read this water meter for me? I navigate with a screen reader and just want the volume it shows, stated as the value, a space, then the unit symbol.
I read 10.0592 m³
